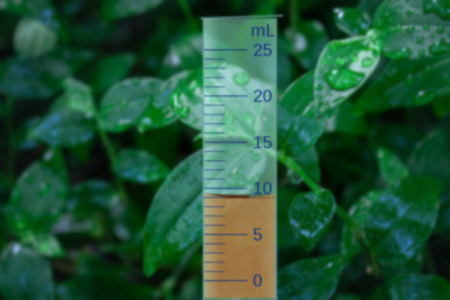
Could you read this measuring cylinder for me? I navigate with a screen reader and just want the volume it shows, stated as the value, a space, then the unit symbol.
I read 9 mL
